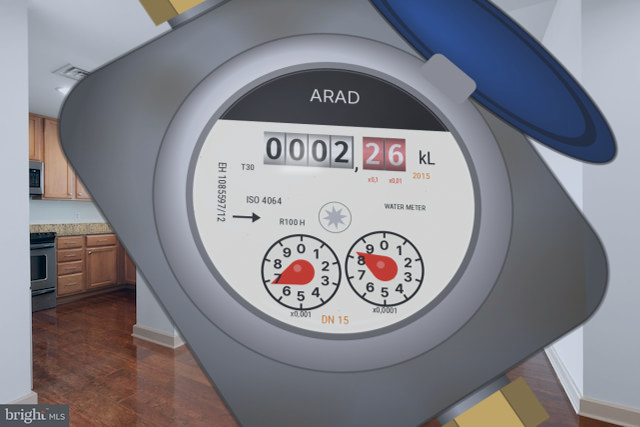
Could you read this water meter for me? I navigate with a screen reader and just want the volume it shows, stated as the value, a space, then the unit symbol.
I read 2.2668 kL
